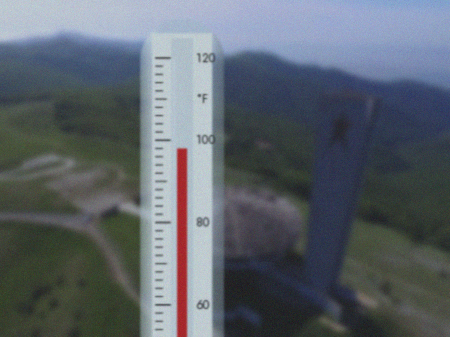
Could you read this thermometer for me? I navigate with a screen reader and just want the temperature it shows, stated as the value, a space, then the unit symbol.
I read 98 °F
